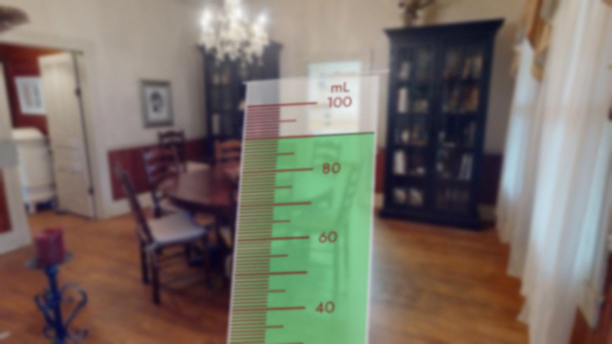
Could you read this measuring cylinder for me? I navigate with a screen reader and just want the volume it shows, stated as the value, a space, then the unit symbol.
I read 90 mL
